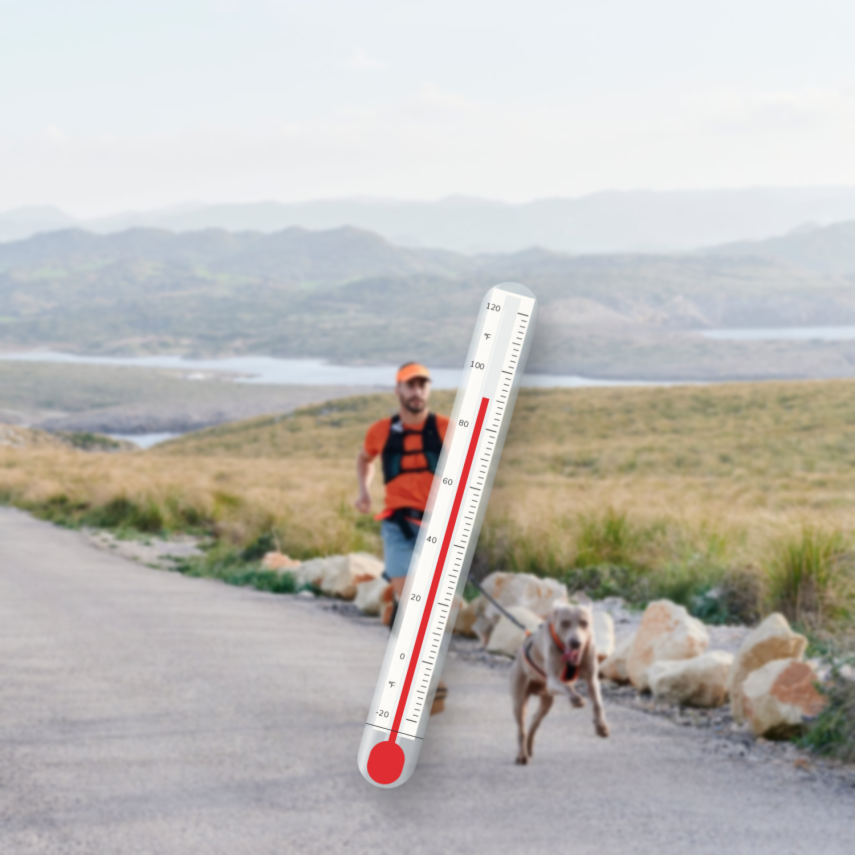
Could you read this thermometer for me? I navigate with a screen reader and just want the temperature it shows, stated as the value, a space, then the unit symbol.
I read 90 °F
